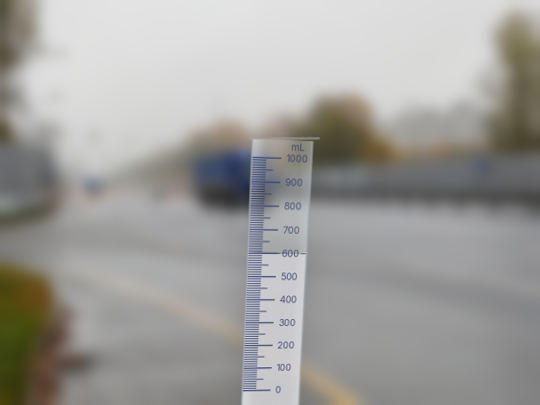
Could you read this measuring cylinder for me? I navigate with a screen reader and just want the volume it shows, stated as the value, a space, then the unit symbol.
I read 600 mL
